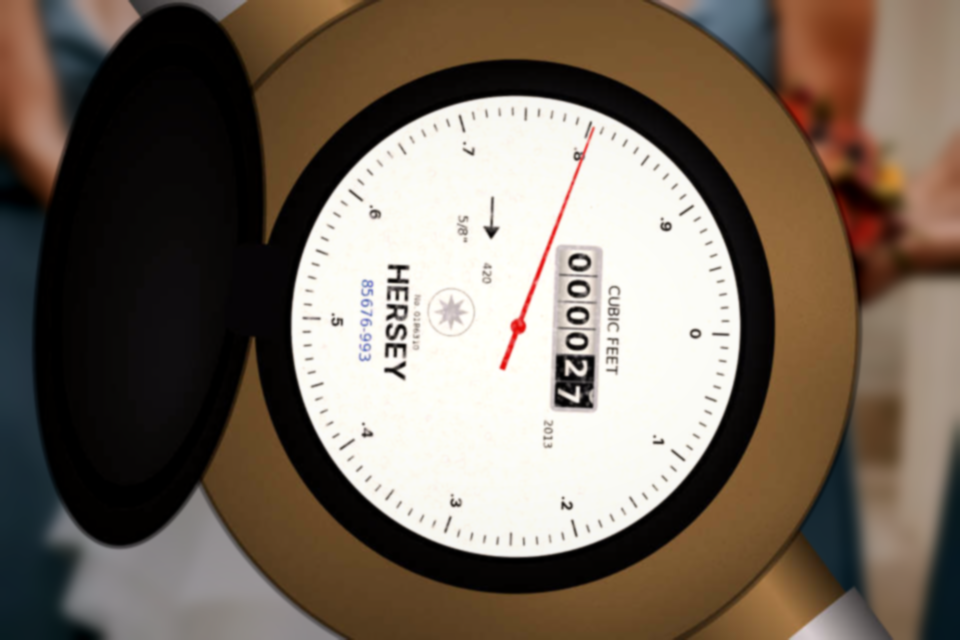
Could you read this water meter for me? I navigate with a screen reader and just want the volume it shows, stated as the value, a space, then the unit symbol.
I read 26.80 ft³
